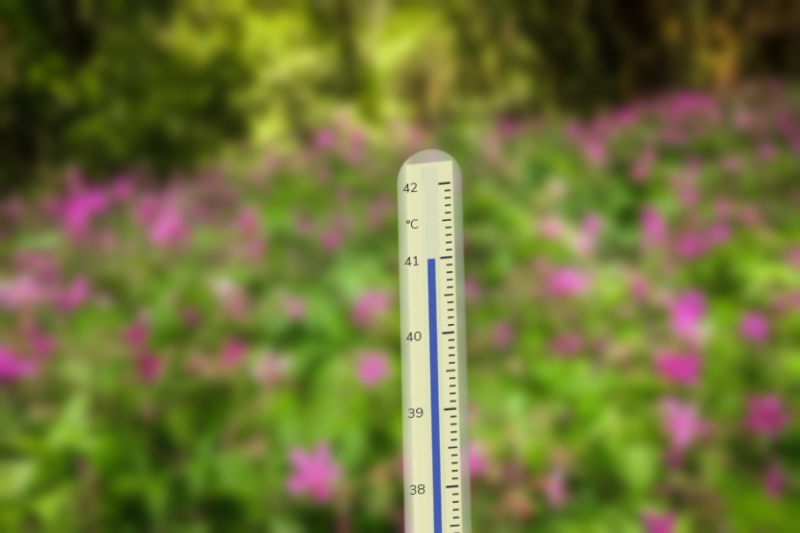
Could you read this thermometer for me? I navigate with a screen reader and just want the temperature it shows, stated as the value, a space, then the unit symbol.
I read 41 °C
